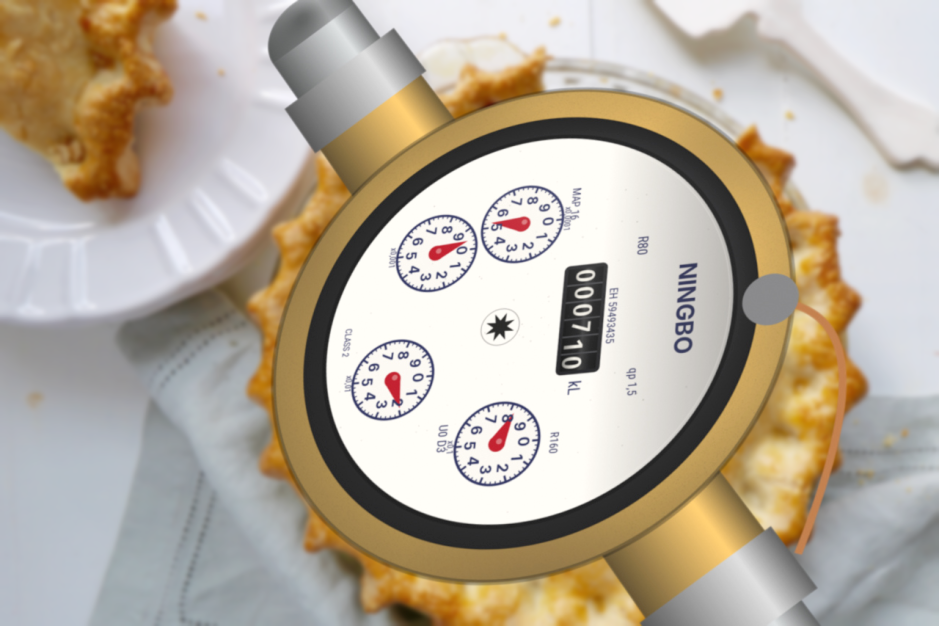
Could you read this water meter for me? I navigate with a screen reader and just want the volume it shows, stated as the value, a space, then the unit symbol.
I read 709.8195 kL
